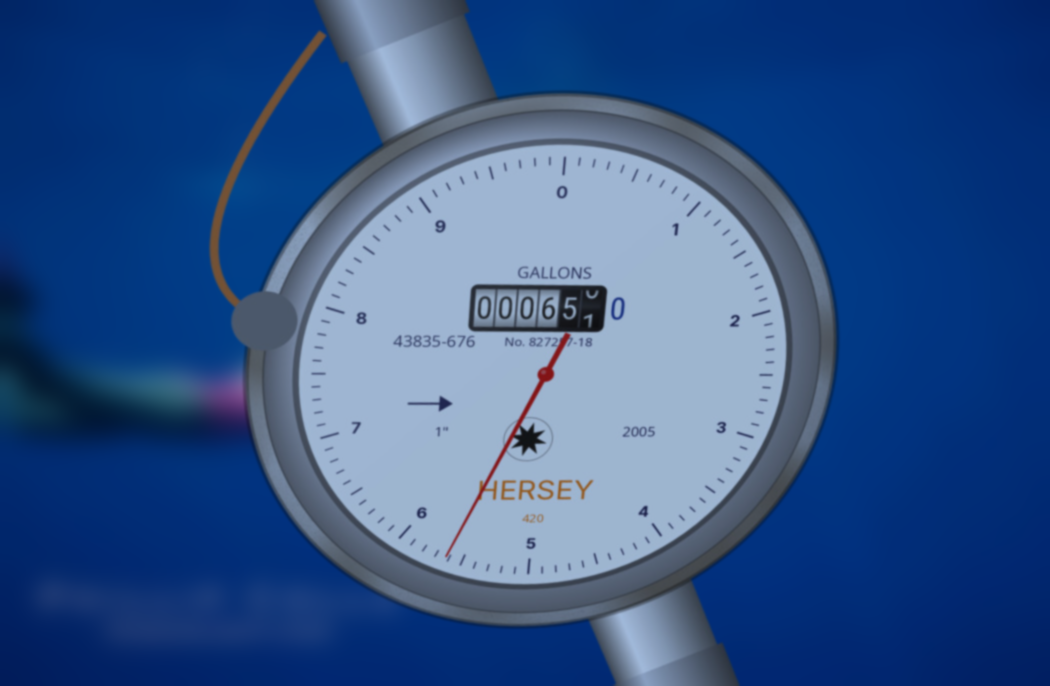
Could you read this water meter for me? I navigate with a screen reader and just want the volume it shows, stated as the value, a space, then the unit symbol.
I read 6505.6 gal
